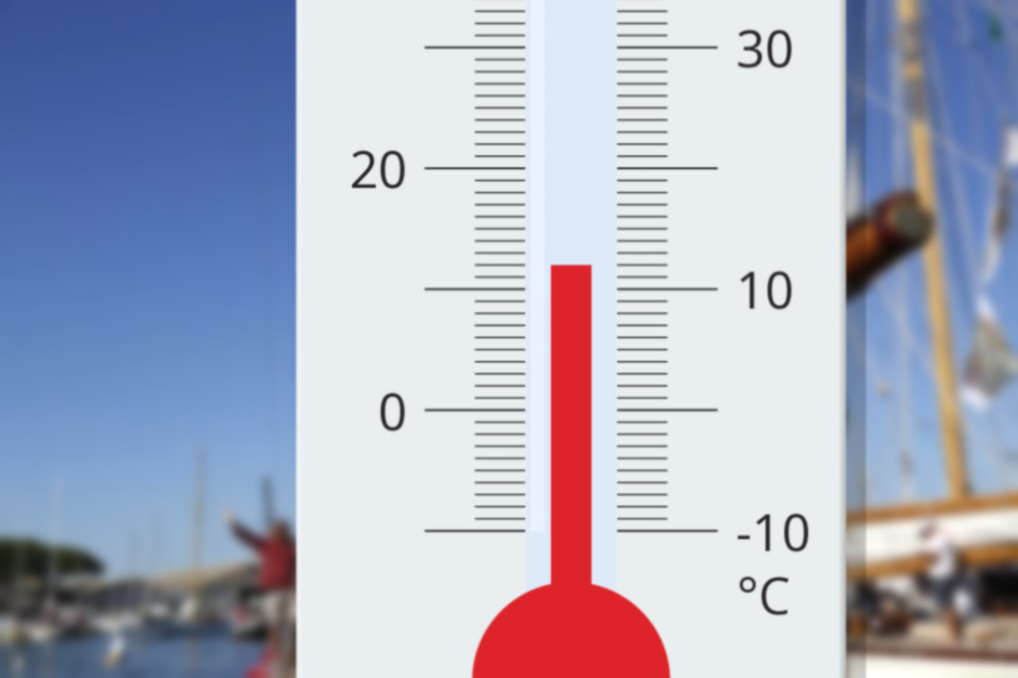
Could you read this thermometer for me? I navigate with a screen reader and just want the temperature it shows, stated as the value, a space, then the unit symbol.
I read 12 °C
